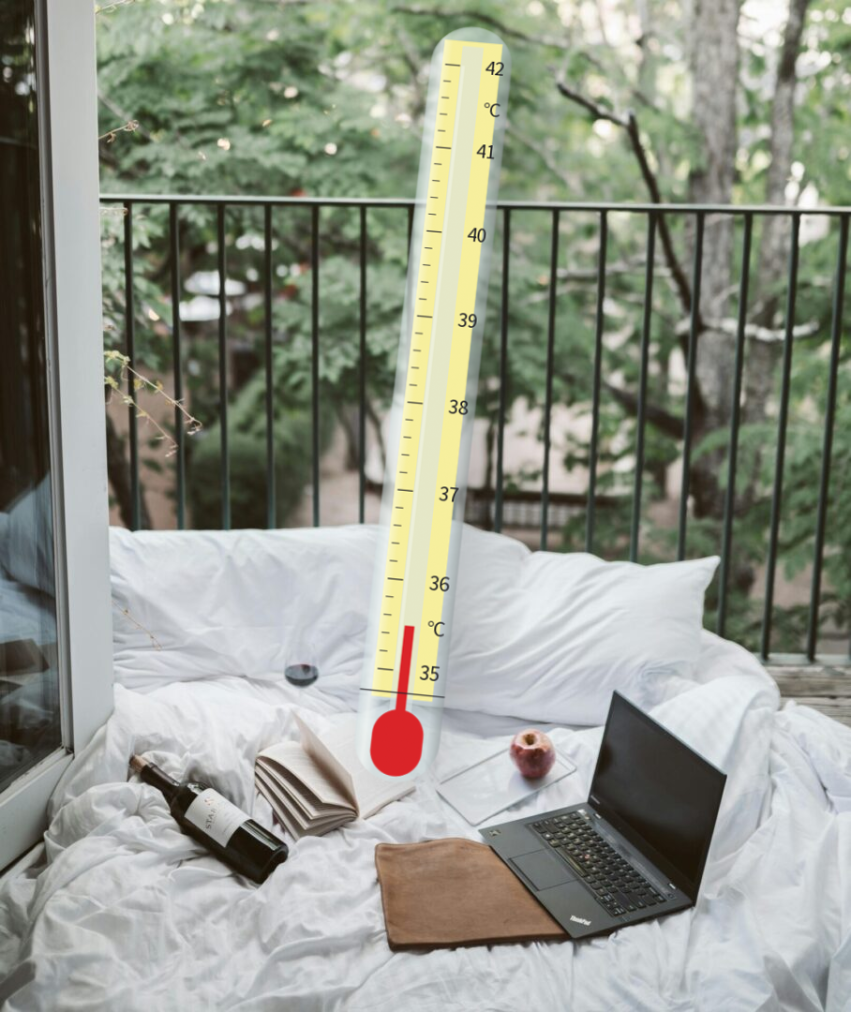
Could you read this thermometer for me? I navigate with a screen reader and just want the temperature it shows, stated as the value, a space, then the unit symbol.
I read 35.5 °C
